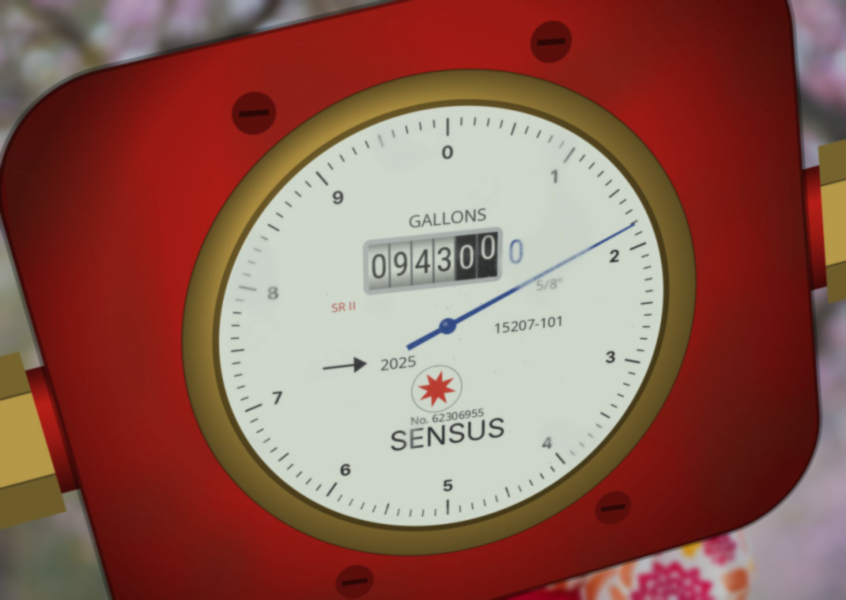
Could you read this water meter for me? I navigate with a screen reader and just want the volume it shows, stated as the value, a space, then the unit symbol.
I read 943001.8 gal
